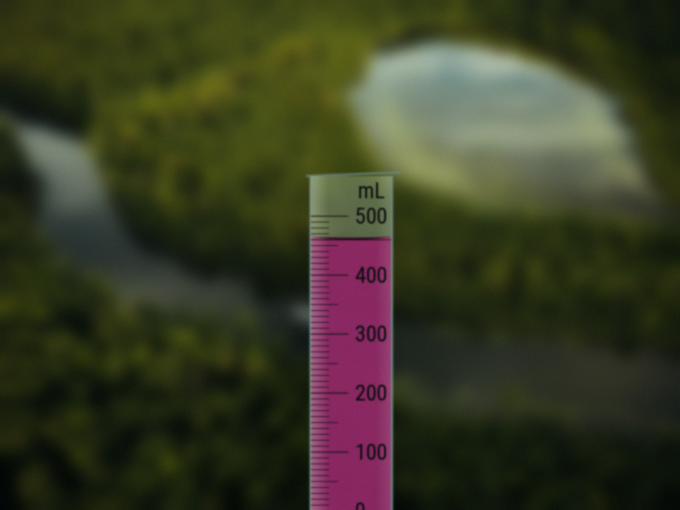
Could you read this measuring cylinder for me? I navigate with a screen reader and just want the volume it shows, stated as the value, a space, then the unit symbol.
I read 460 mL
